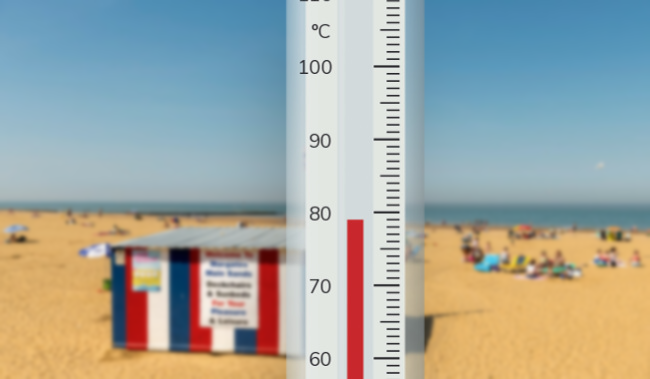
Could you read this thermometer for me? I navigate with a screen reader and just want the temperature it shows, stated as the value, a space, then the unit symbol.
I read 79 °C
